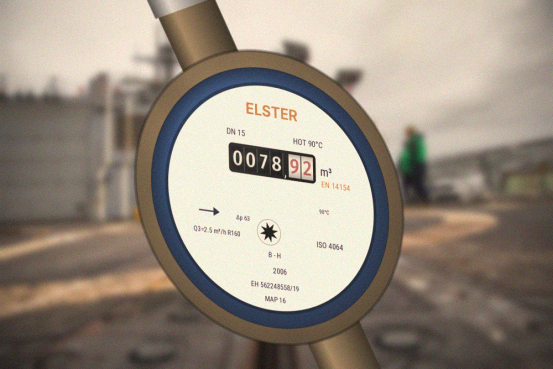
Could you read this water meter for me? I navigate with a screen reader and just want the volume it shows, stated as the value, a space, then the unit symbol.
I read 78.92 m³
